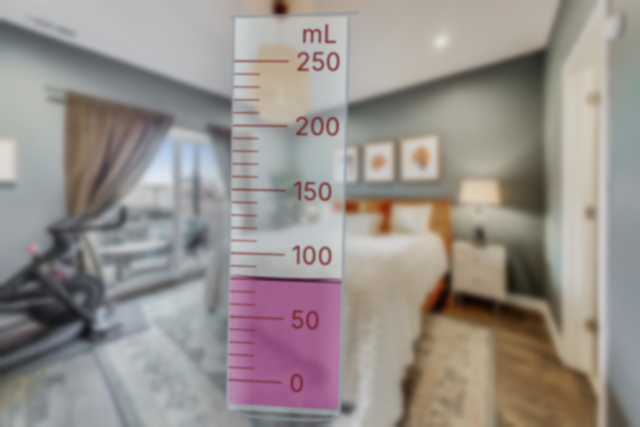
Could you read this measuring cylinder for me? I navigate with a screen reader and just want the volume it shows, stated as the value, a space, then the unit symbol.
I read 80 mL
